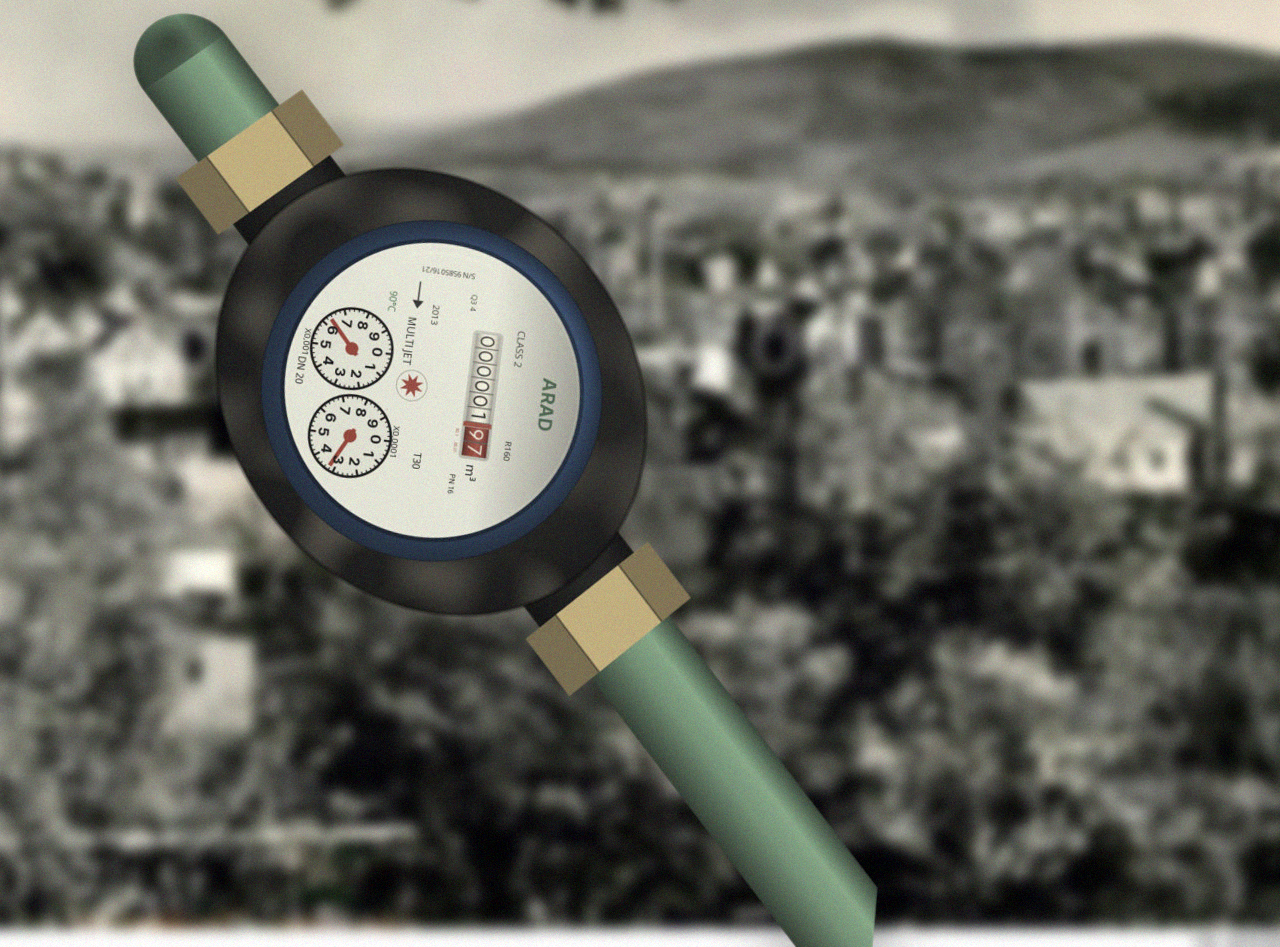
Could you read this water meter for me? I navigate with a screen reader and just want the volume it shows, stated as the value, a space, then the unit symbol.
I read 1.9763 m³
